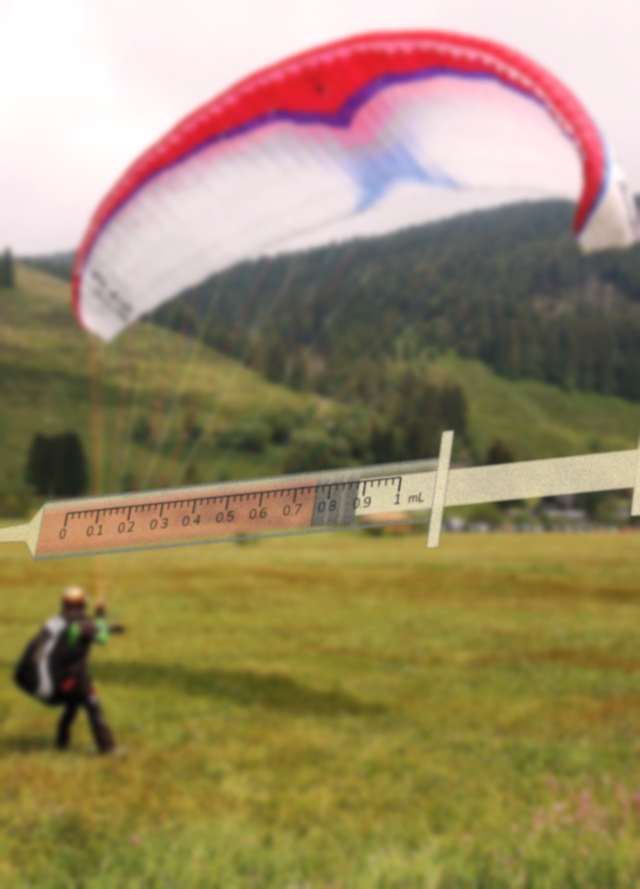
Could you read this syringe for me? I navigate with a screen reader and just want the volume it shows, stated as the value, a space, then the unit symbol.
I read 0.76 mL
